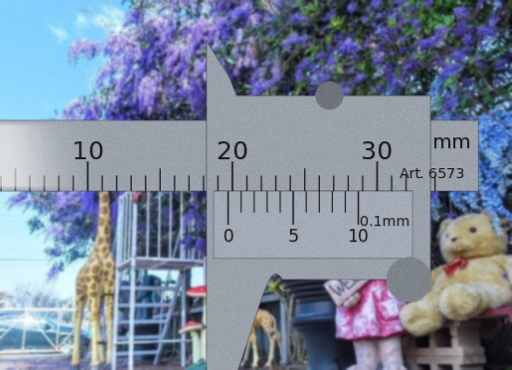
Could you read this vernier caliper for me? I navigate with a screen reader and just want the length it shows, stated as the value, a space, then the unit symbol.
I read 19.7 mm
